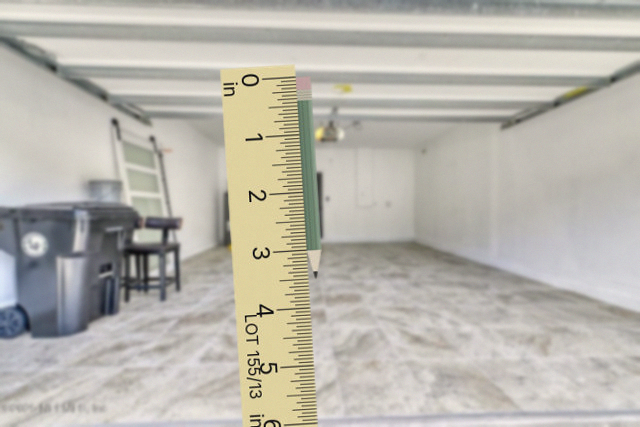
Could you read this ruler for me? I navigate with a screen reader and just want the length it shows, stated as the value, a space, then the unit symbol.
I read 3.5 in
